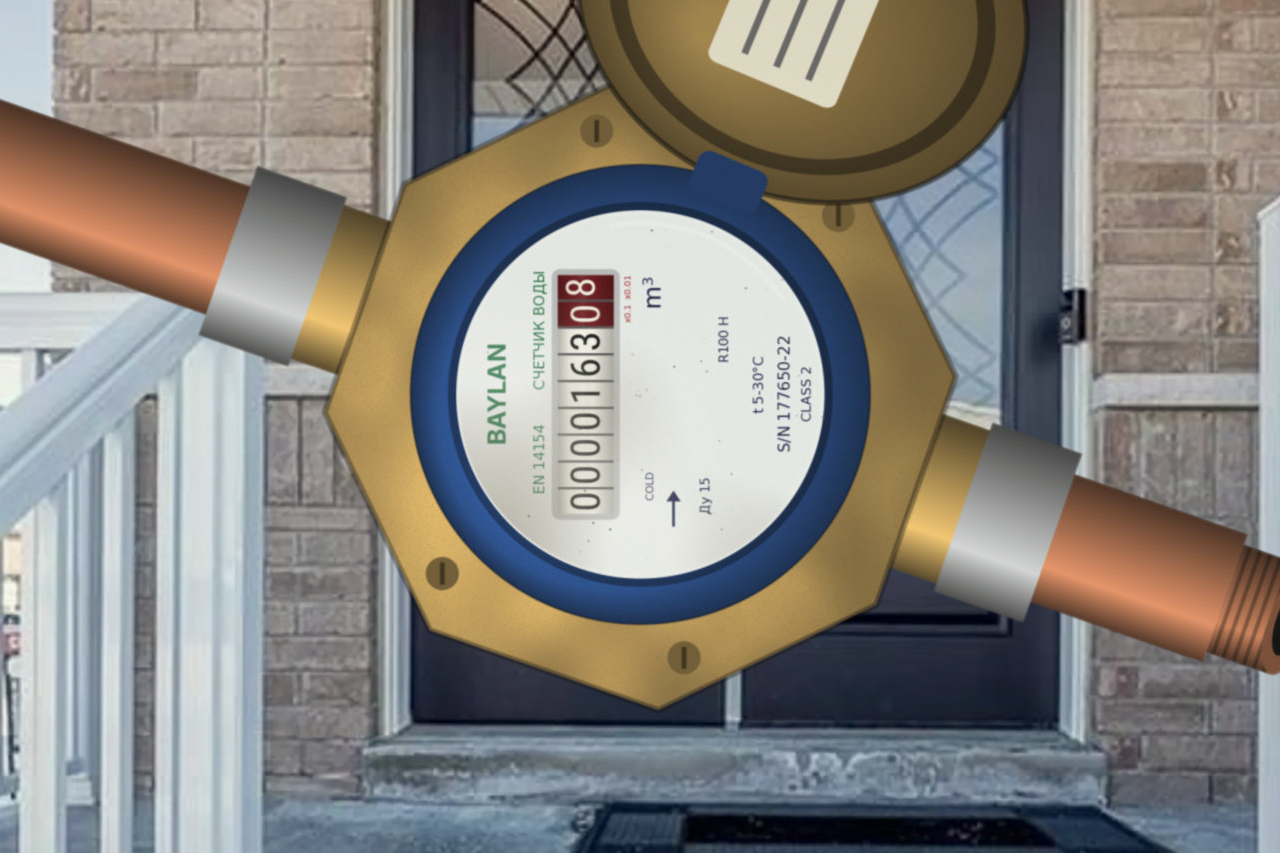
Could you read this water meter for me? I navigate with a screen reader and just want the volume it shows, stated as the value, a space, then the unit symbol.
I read 163.08 m³
